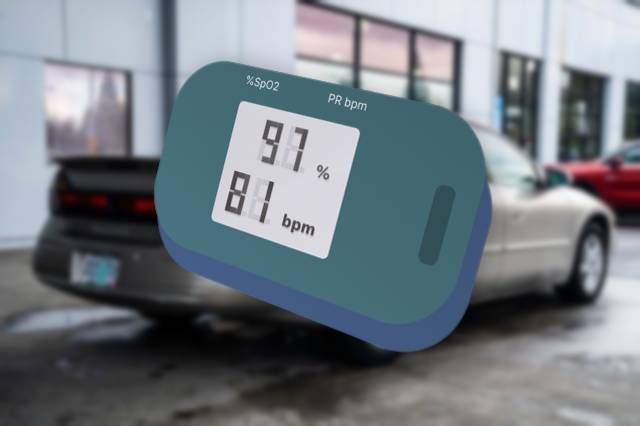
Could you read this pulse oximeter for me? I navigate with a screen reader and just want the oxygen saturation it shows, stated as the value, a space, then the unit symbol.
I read 97 %
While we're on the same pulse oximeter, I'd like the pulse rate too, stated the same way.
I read 81 bpm
